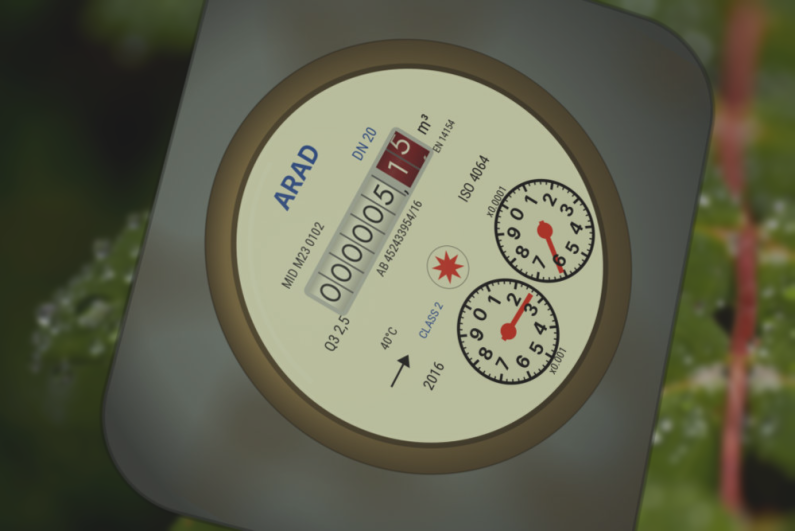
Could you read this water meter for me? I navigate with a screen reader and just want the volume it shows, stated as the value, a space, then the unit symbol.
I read 5.1526 m³
